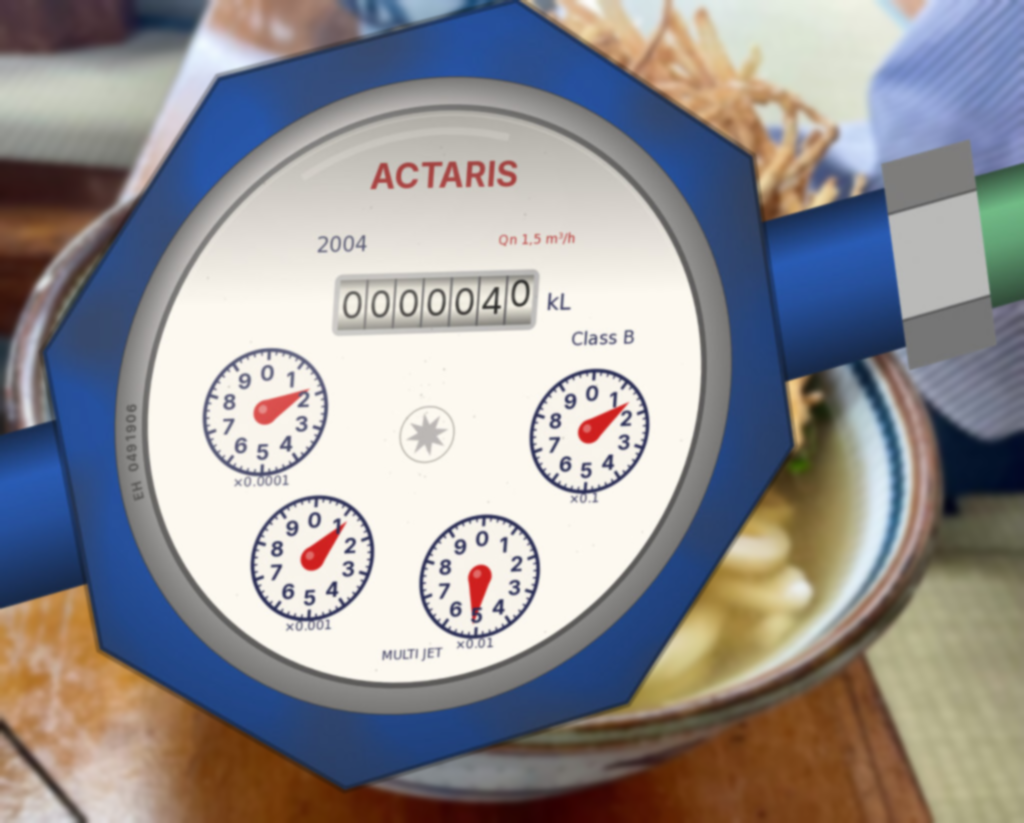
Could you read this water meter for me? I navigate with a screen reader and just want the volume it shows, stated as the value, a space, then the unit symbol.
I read 40.1511 kL
